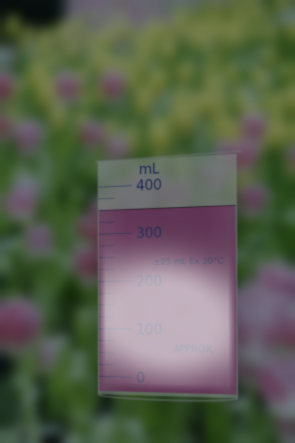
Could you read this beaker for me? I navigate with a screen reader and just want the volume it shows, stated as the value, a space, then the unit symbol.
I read 350 mL
